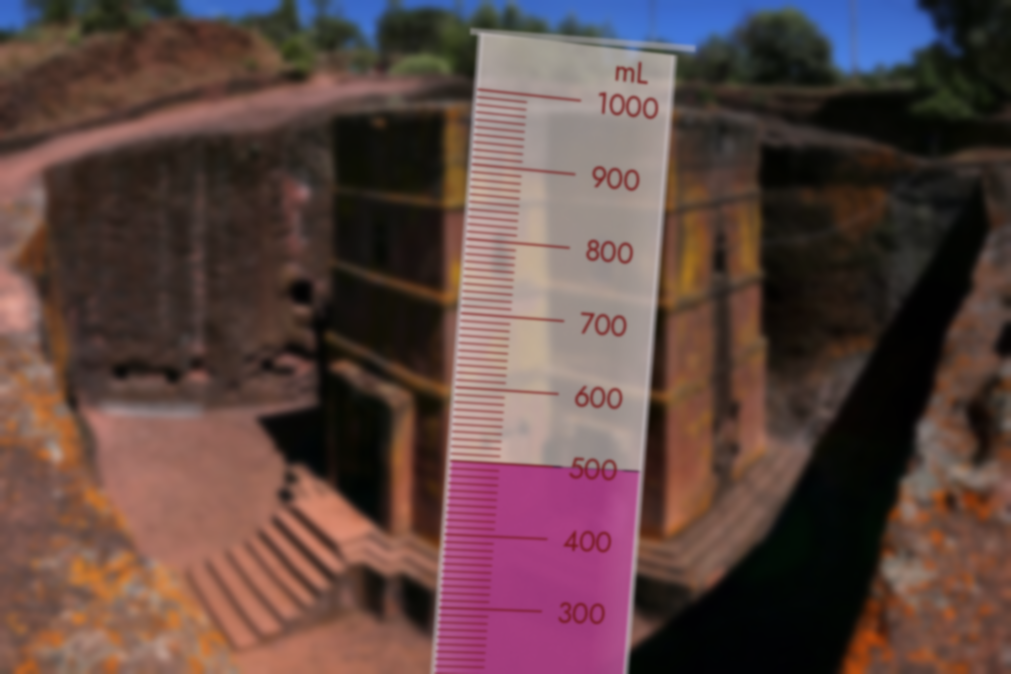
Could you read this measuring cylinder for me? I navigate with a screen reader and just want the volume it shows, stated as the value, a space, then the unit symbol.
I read 500 mL
